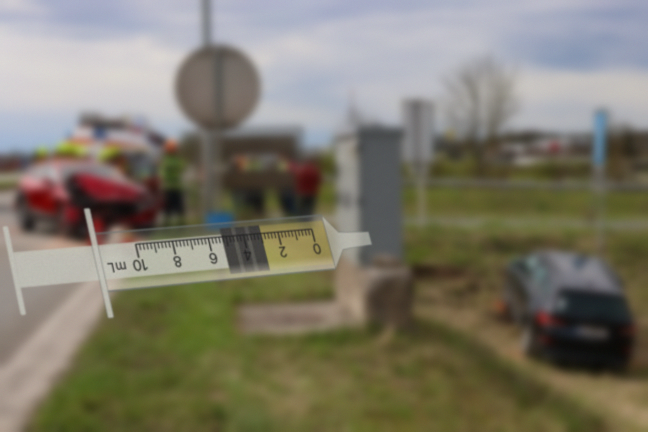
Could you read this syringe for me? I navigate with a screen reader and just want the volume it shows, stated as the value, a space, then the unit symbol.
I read 3 mL
